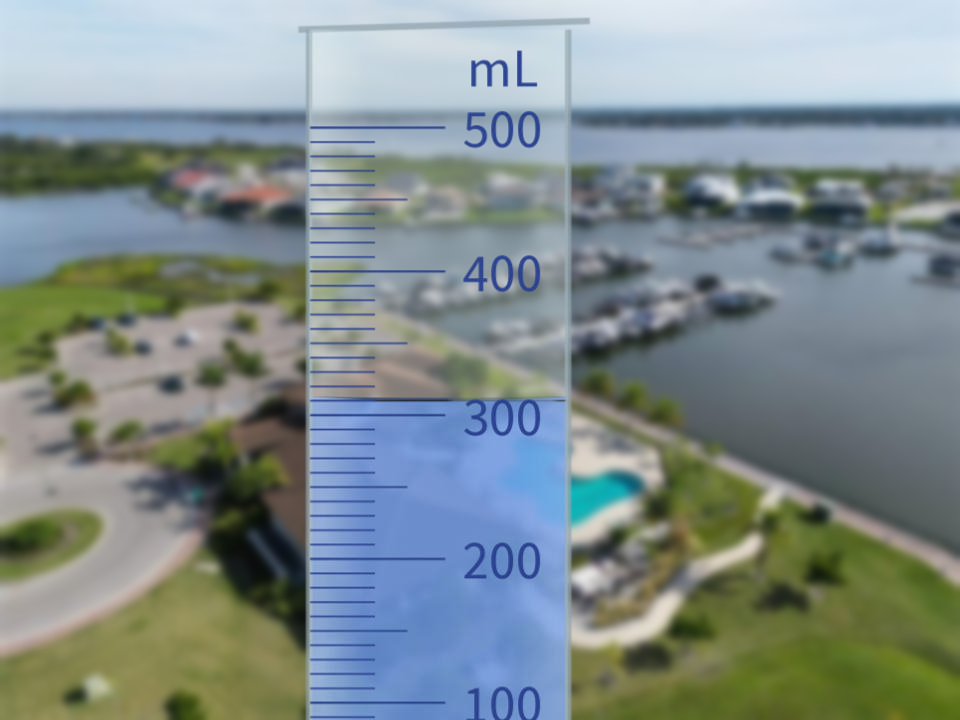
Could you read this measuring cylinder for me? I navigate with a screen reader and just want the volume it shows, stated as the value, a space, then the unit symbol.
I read 310 mL
